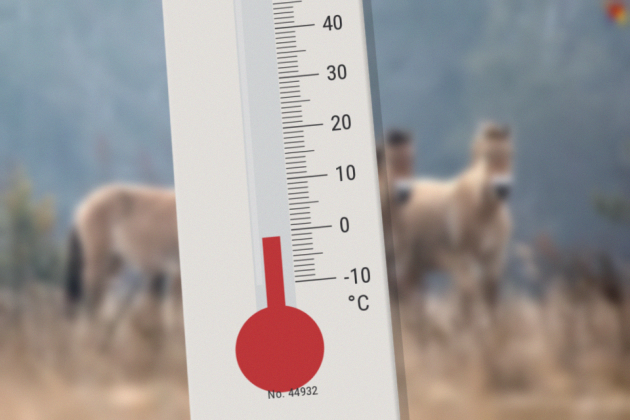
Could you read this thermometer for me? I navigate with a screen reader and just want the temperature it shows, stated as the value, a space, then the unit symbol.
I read -1 °C
